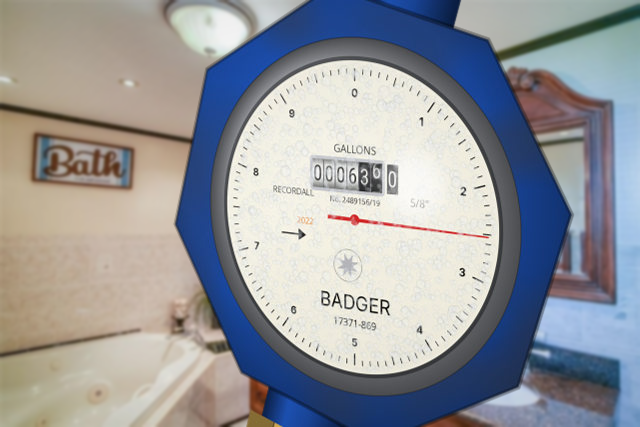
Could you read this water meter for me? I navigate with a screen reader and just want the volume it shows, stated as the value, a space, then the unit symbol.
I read 6362.5 gal
